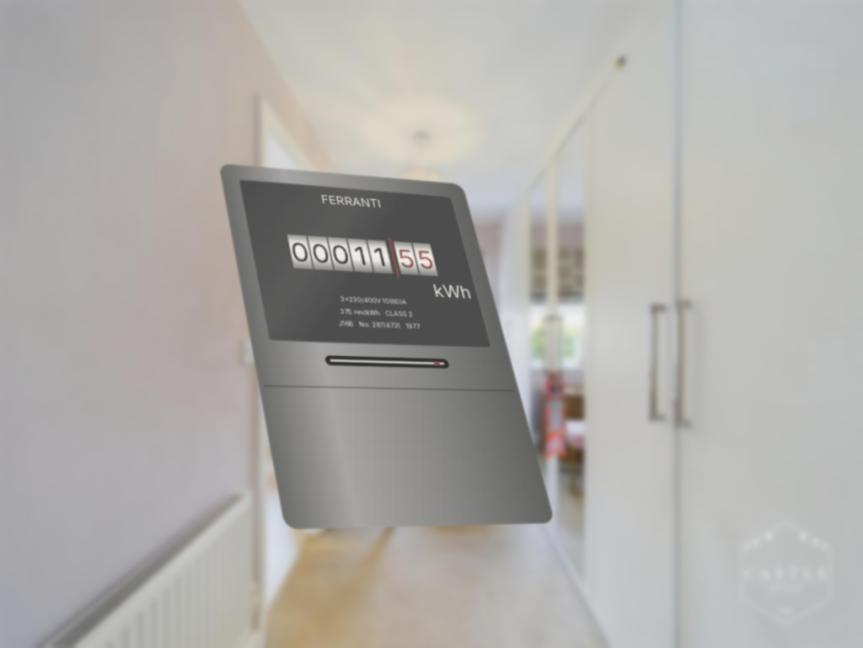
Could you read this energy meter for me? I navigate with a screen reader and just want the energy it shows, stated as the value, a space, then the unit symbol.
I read 11.55 kWh
